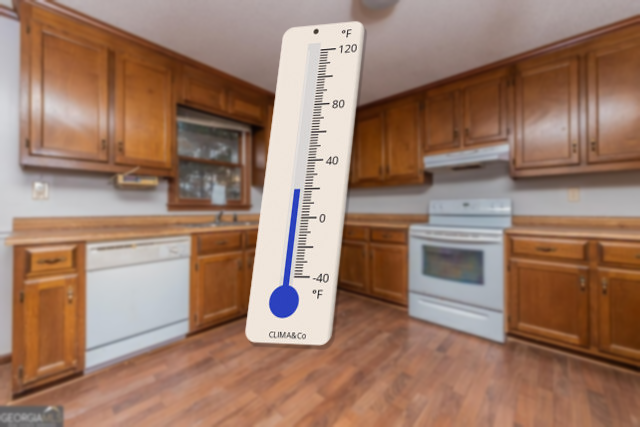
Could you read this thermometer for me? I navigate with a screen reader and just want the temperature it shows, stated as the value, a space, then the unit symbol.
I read 20 °F
